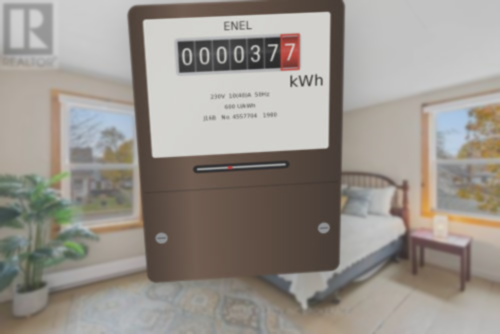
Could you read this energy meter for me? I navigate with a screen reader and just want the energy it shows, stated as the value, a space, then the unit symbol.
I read 37.7 kWh
